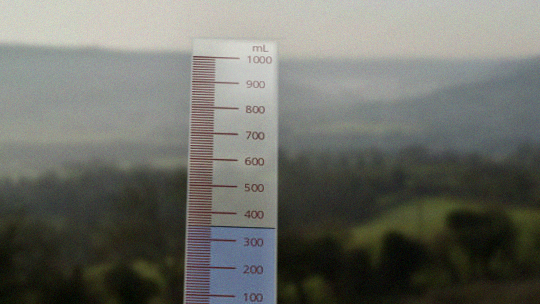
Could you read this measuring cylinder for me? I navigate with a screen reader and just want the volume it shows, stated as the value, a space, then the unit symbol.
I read 350 mL
